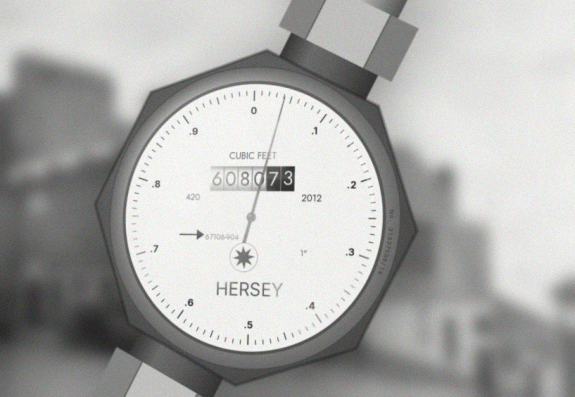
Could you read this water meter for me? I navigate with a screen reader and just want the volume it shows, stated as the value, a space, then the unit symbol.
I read 608073.04 ft³
